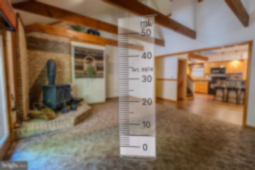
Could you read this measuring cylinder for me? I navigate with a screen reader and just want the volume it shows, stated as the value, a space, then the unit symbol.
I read 5 mL
